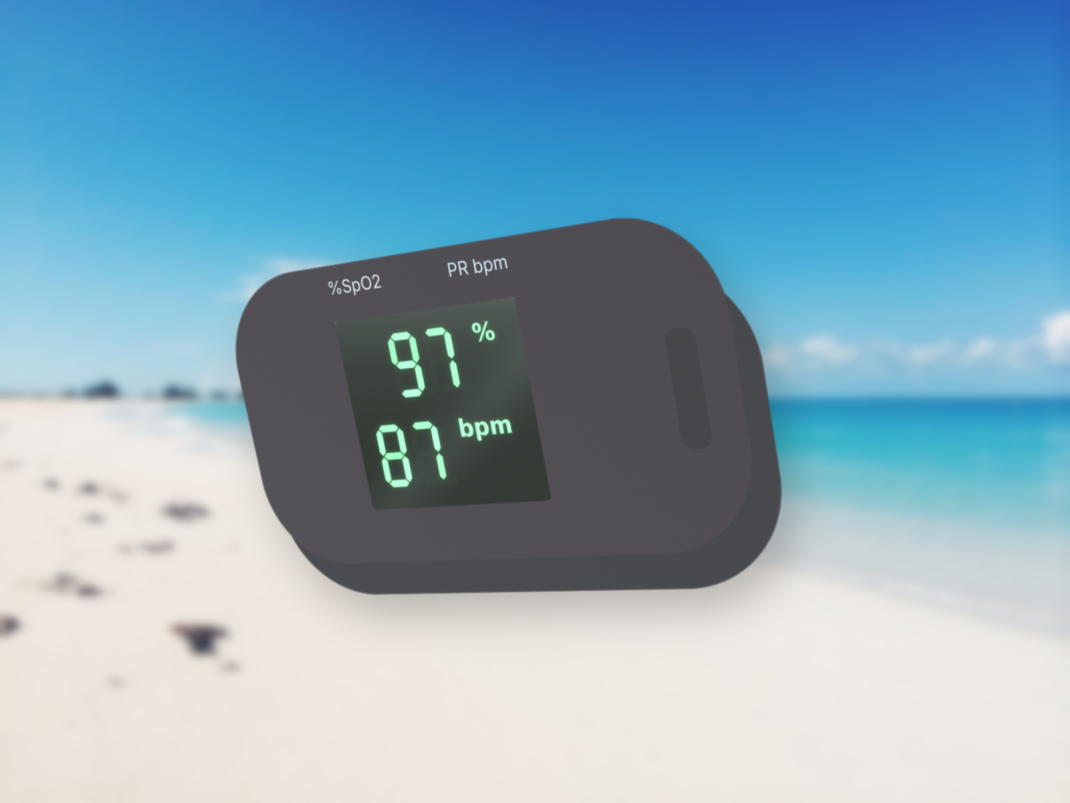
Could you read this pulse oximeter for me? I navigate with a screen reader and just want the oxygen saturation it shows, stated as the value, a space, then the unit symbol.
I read 97 %
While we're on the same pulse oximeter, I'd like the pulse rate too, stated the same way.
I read 87 bpm
